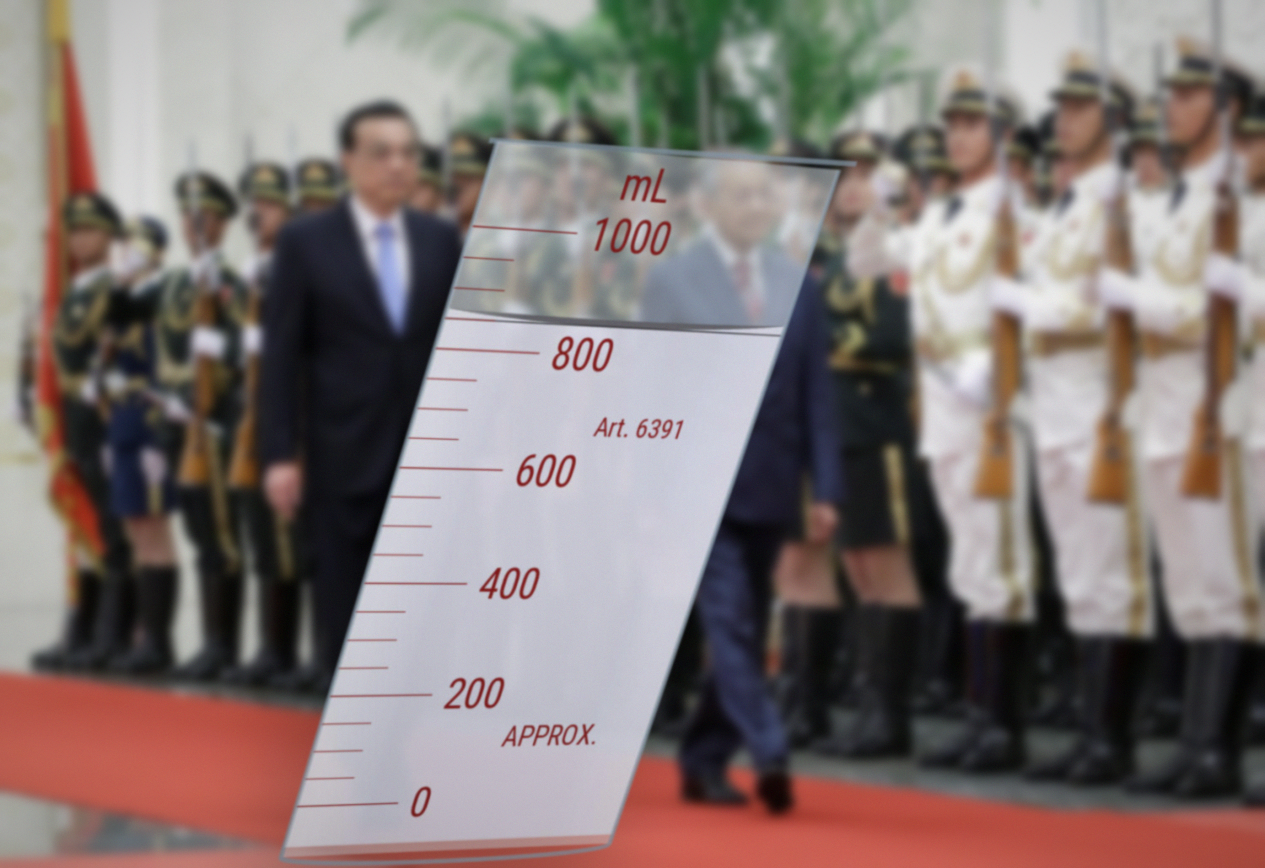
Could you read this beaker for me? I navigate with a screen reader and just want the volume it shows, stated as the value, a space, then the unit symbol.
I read 850 mL
